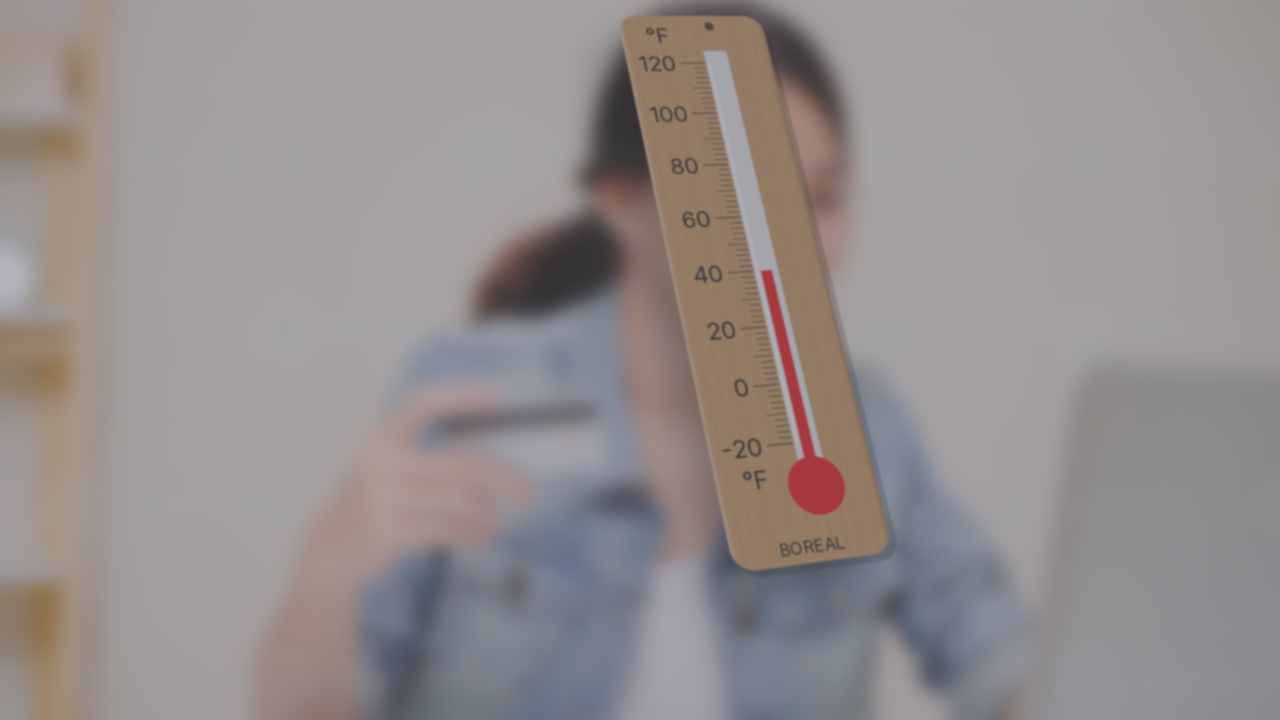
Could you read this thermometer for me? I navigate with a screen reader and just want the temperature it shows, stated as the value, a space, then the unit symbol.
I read 40 °F
